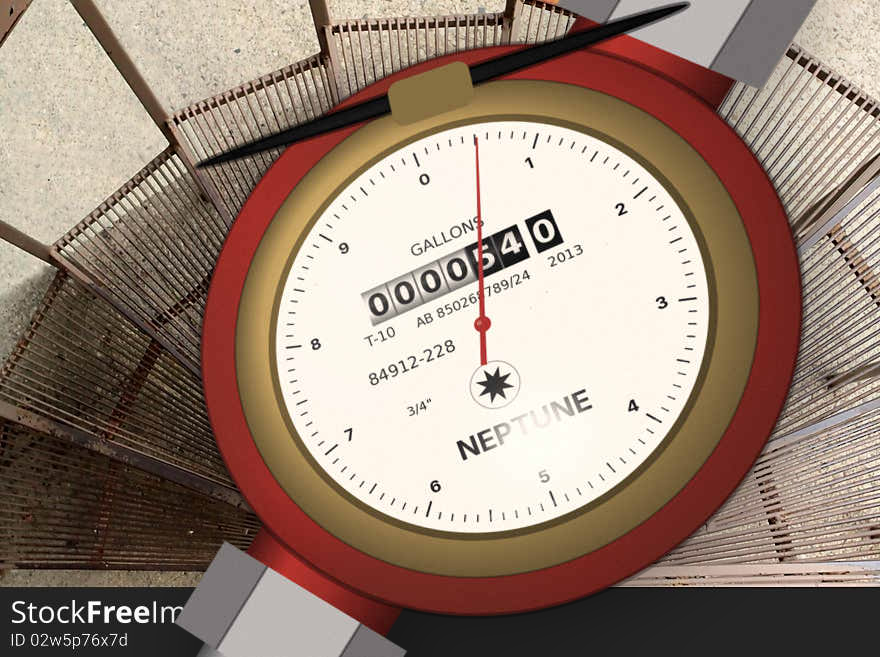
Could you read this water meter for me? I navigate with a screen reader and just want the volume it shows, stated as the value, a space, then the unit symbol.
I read 540.5 gal
